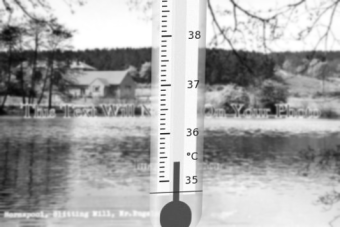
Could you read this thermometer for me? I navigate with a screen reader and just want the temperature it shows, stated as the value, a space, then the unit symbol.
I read 35.4 °C
